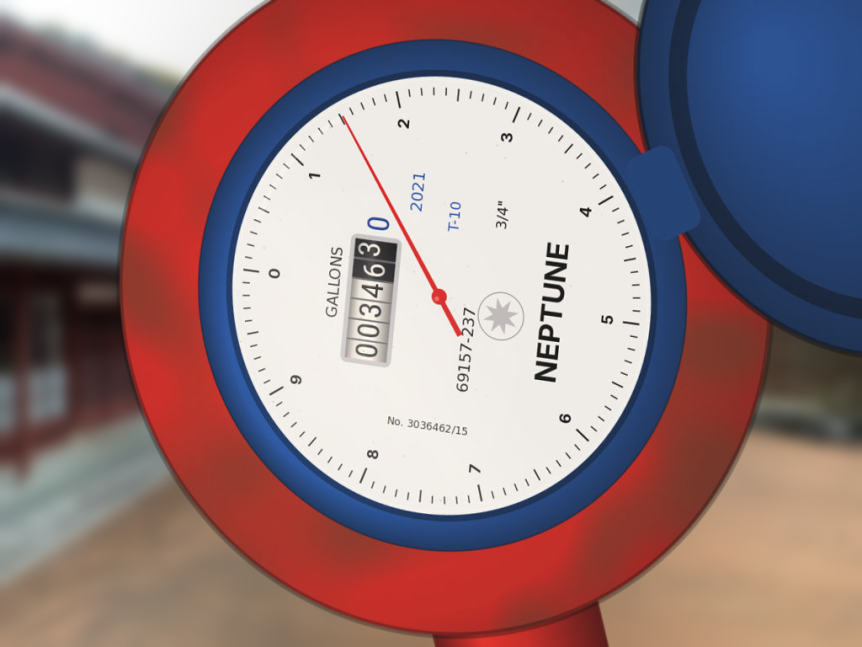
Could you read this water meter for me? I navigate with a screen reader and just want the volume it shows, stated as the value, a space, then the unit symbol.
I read 34631.5 gal
